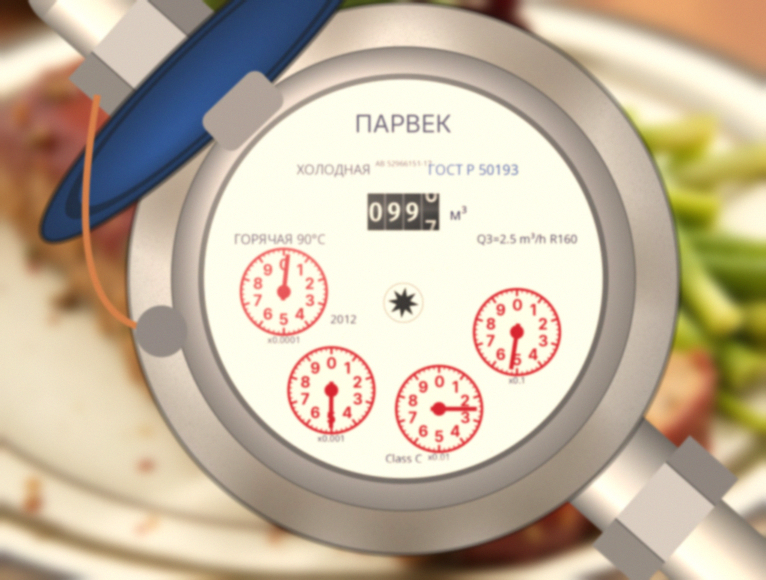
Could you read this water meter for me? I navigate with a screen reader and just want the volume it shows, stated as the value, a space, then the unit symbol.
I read 996.5250 m³
